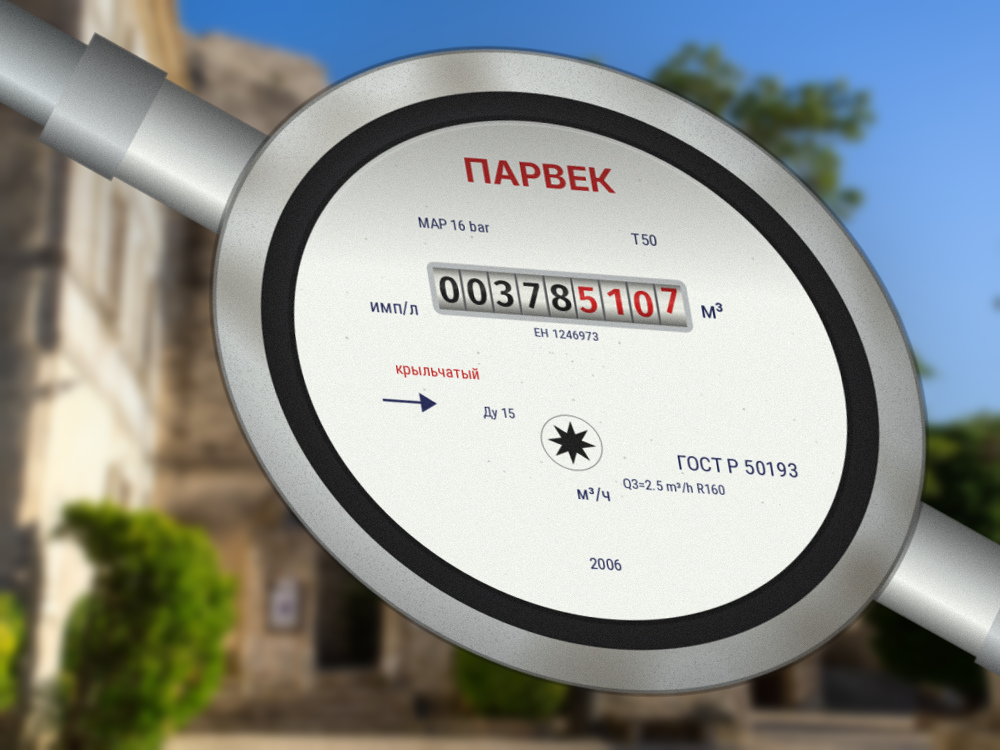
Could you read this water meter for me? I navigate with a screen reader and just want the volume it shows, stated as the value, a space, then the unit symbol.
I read 378.5107 m³
